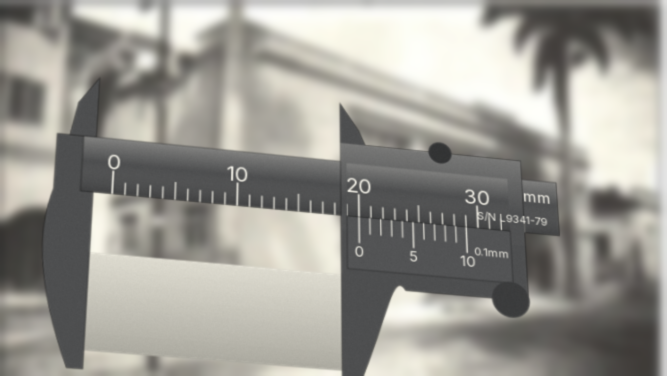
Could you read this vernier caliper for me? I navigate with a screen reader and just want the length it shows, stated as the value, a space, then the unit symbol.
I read 20.0 mm
